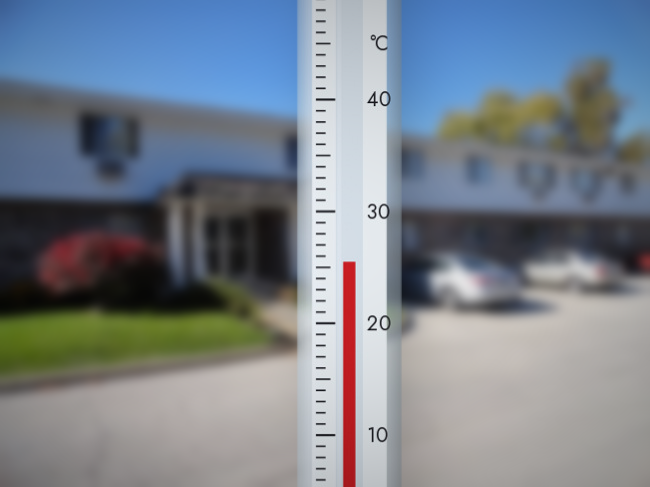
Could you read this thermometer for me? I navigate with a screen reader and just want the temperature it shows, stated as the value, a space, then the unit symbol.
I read 25.5 °C
